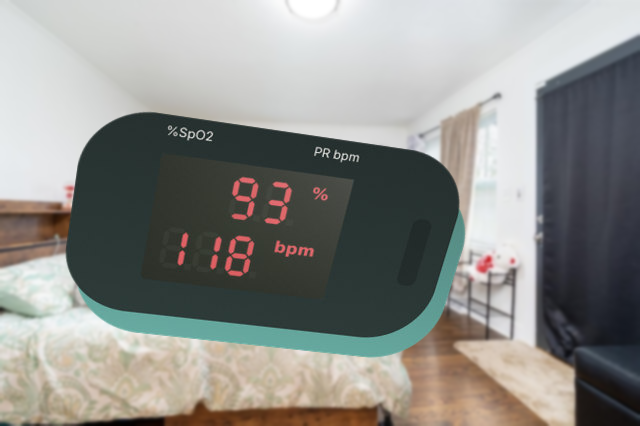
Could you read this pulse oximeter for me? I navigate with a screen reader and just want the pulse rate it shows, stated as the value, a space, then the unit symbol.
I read 118 bpm
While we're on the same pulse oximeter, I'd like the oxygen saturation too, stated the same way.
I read 93 %
